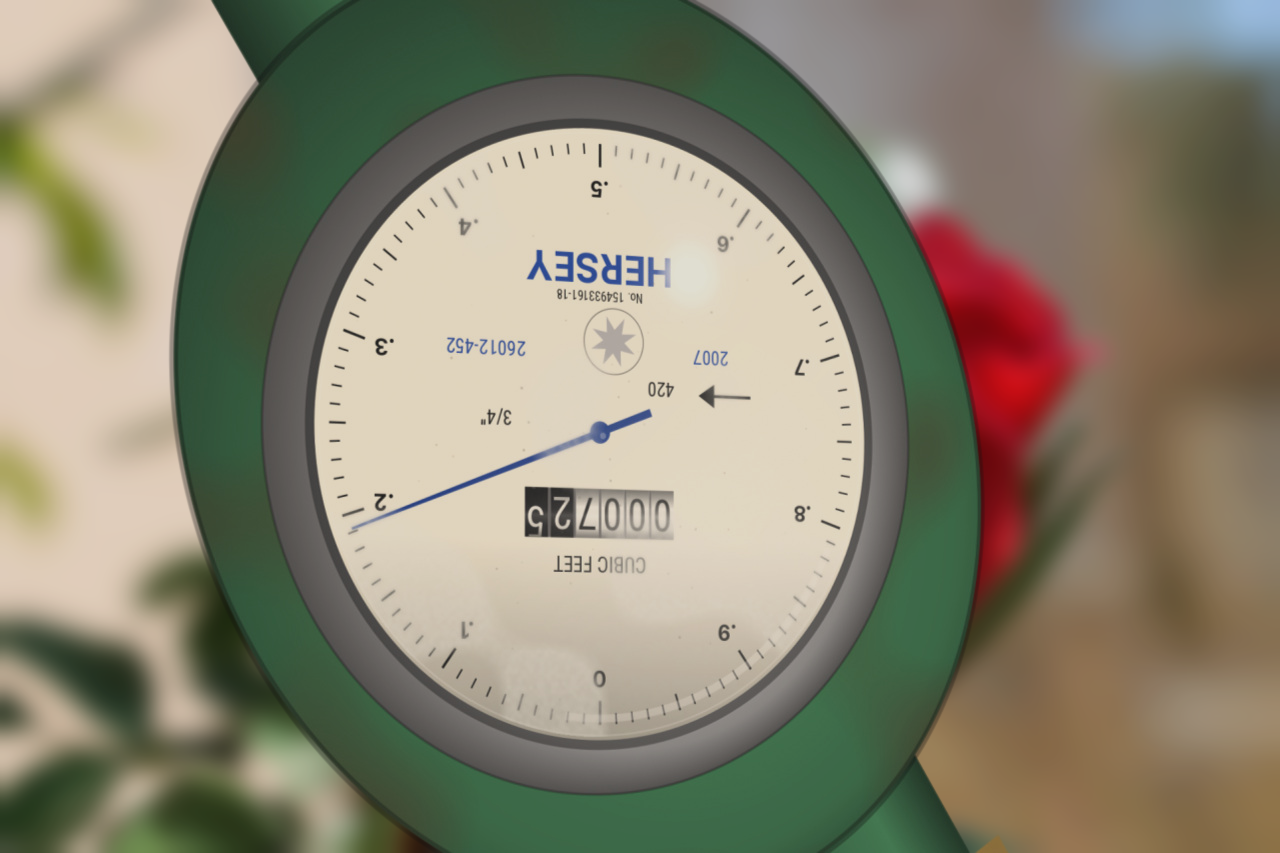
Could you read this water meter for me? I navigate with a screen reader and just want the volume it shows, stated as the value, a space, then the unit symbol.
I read 725.19 ft³
